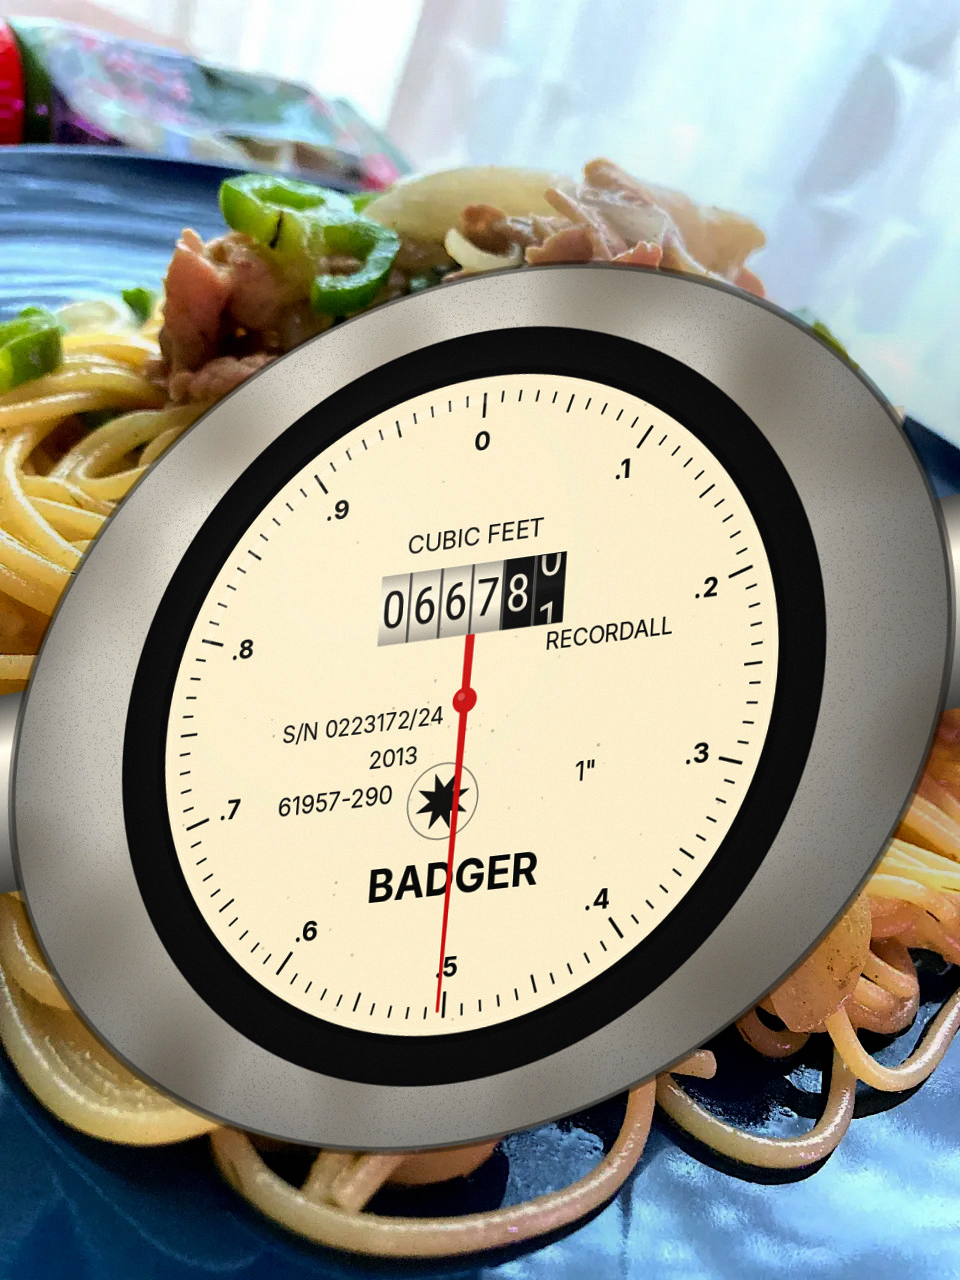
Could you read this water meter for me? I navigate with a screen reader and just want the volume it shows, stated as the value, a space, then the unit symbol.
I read 66780.50 ft³
